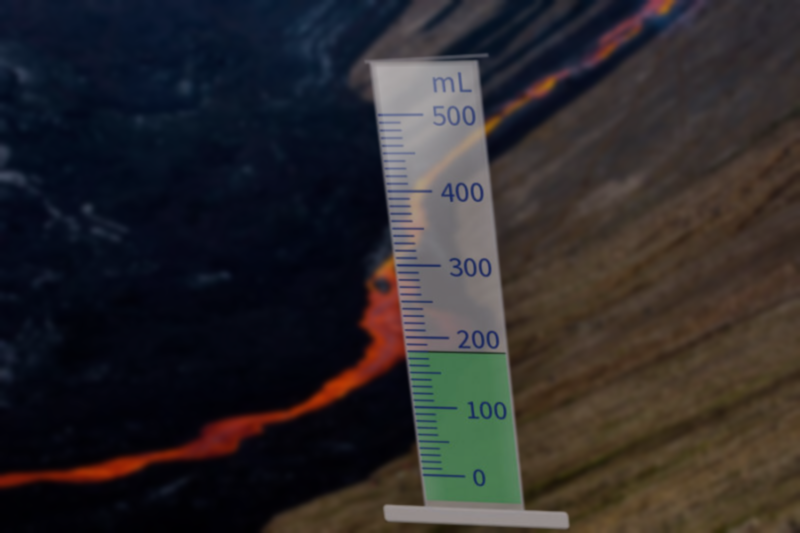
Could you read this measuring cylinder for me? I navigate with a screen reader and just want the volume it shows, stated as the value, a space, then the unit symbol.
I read 180 mL
